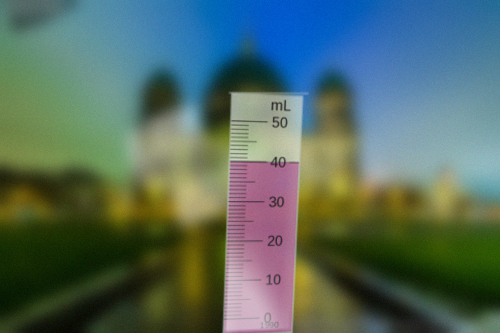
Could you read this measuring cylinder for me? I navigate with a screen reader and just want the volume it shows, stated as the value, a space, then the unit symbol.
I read 40 mL
